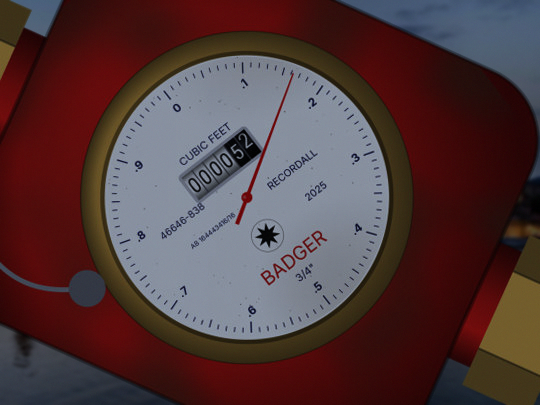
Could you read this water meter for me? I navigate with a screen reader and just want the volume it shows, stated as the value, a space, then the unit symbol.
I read 52.16 ft³
